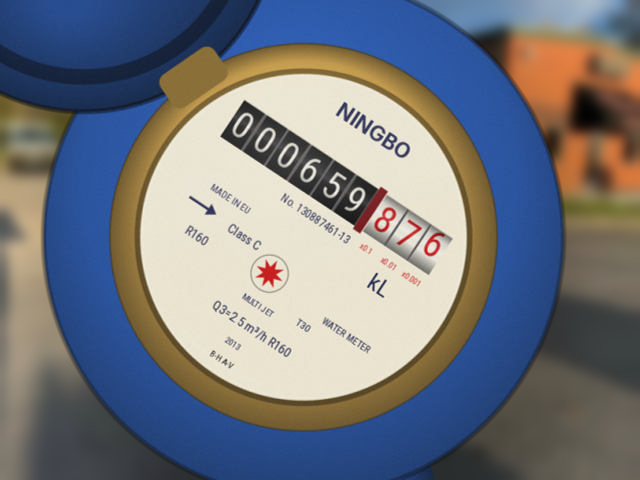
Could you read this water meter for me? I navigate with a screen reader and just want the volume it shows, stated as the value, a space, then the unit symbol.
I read 659.876 kL
